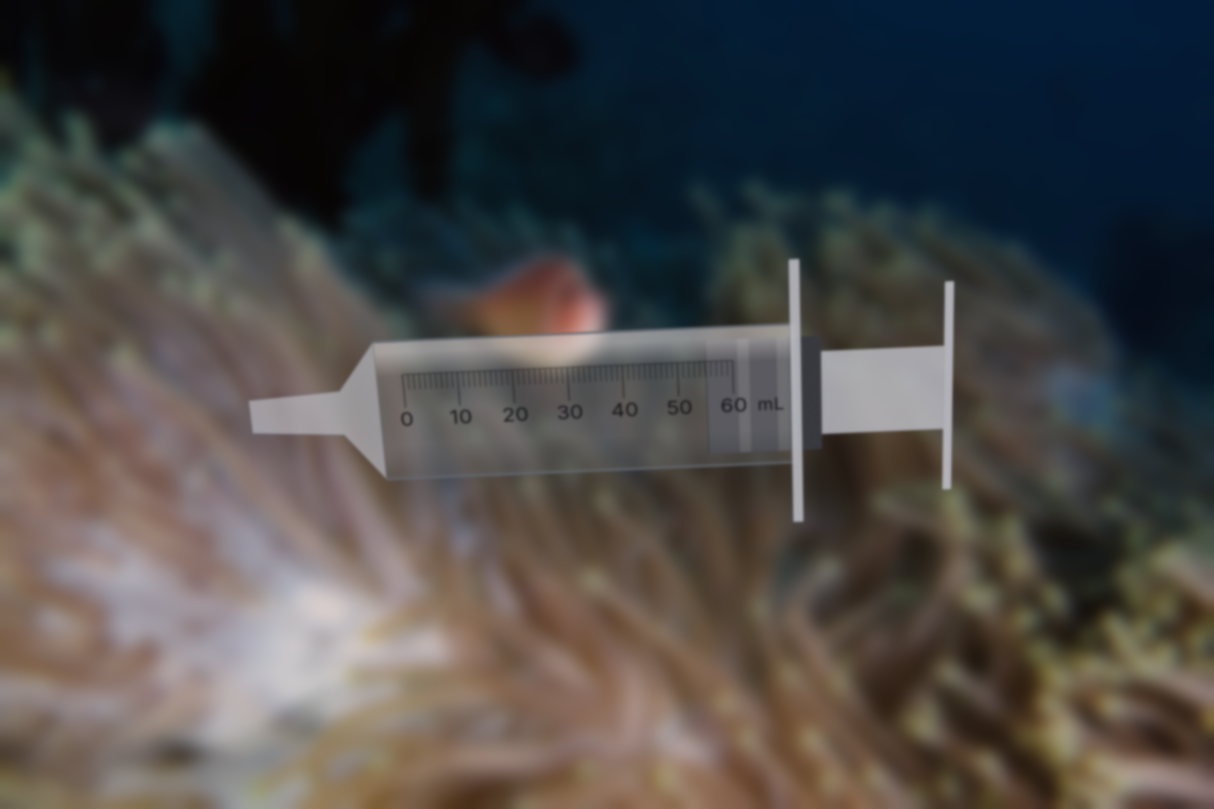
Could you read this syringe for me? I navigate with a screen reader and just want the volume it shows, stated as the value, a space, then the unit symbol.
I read 55 mL
